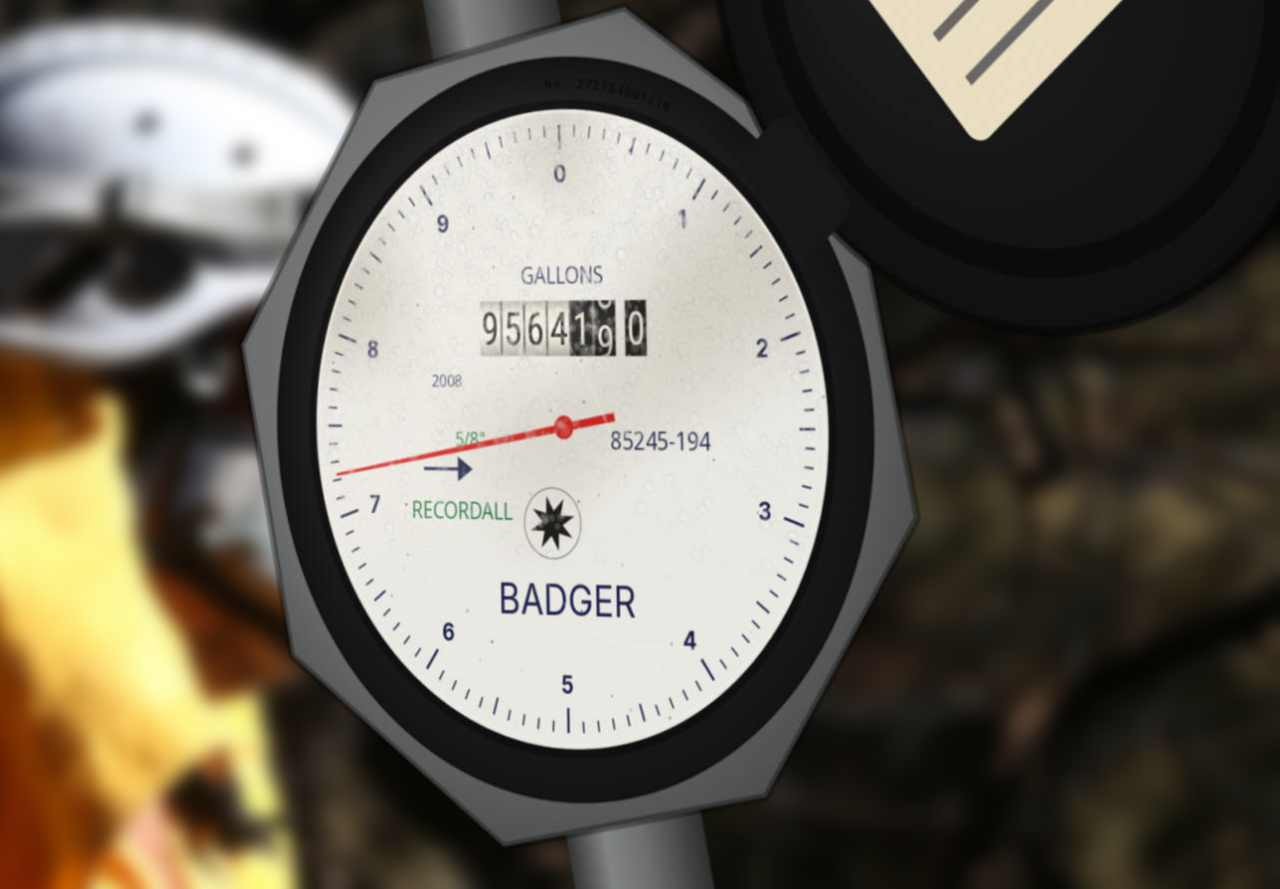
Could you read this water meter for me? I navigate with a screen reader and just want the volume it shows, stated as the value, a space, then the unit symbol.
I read 9564187.2 gal
